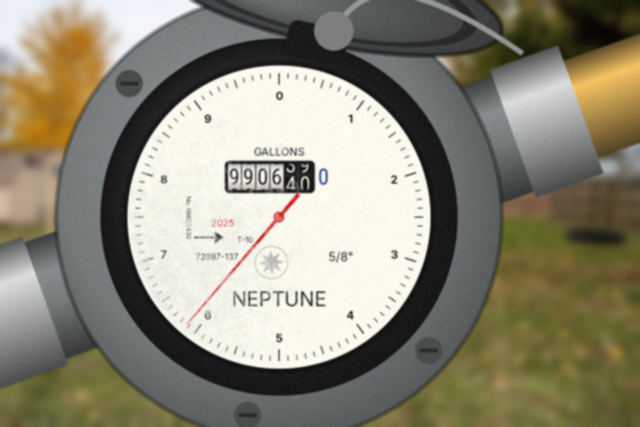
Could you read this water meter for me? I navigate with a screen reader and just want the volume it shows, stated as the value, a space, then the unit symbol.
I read 9906396.1 gal
